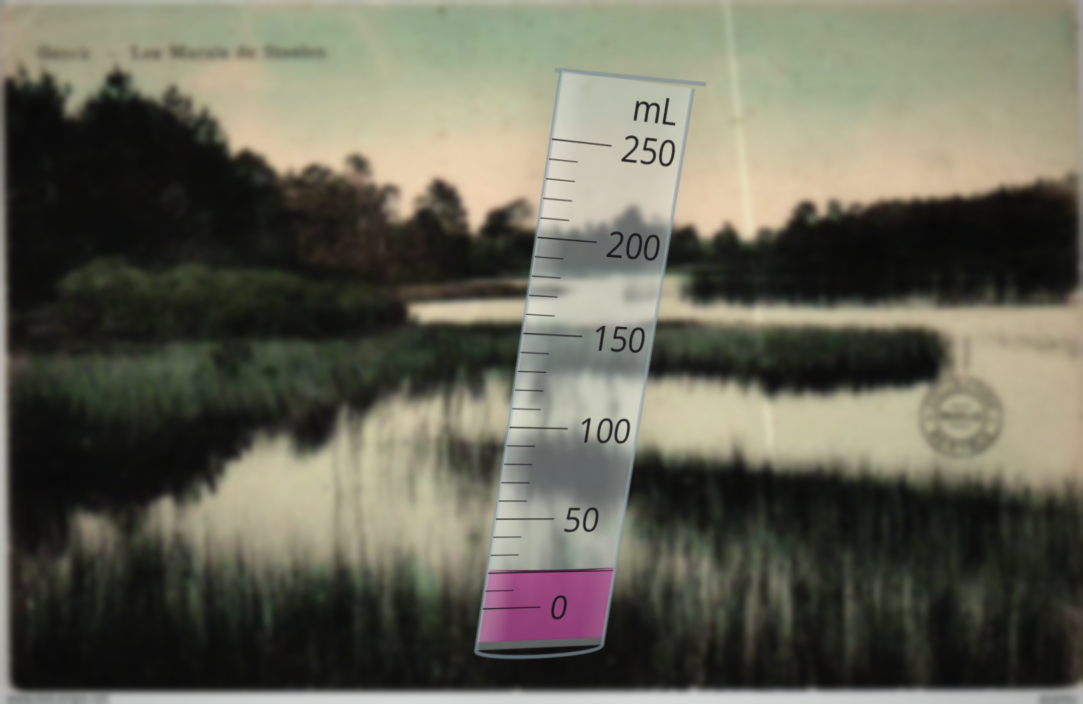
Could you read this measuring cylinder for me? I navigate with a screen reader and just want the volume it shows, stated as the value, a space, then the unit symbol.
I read 20 mL
